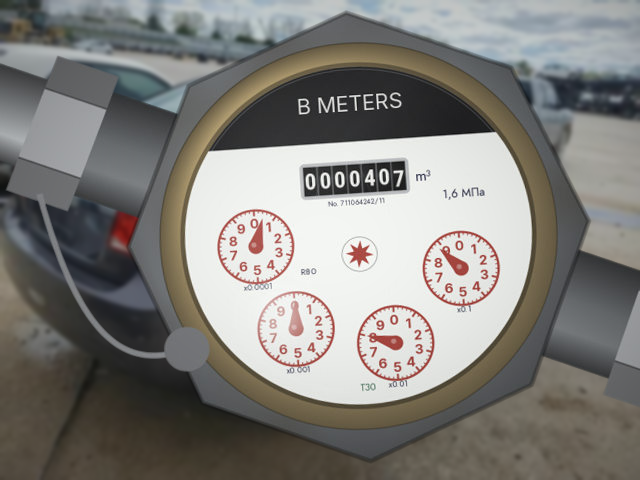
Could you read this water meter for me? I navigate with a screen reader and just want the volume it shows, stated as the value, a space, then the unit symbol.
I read 406.8800 m³
